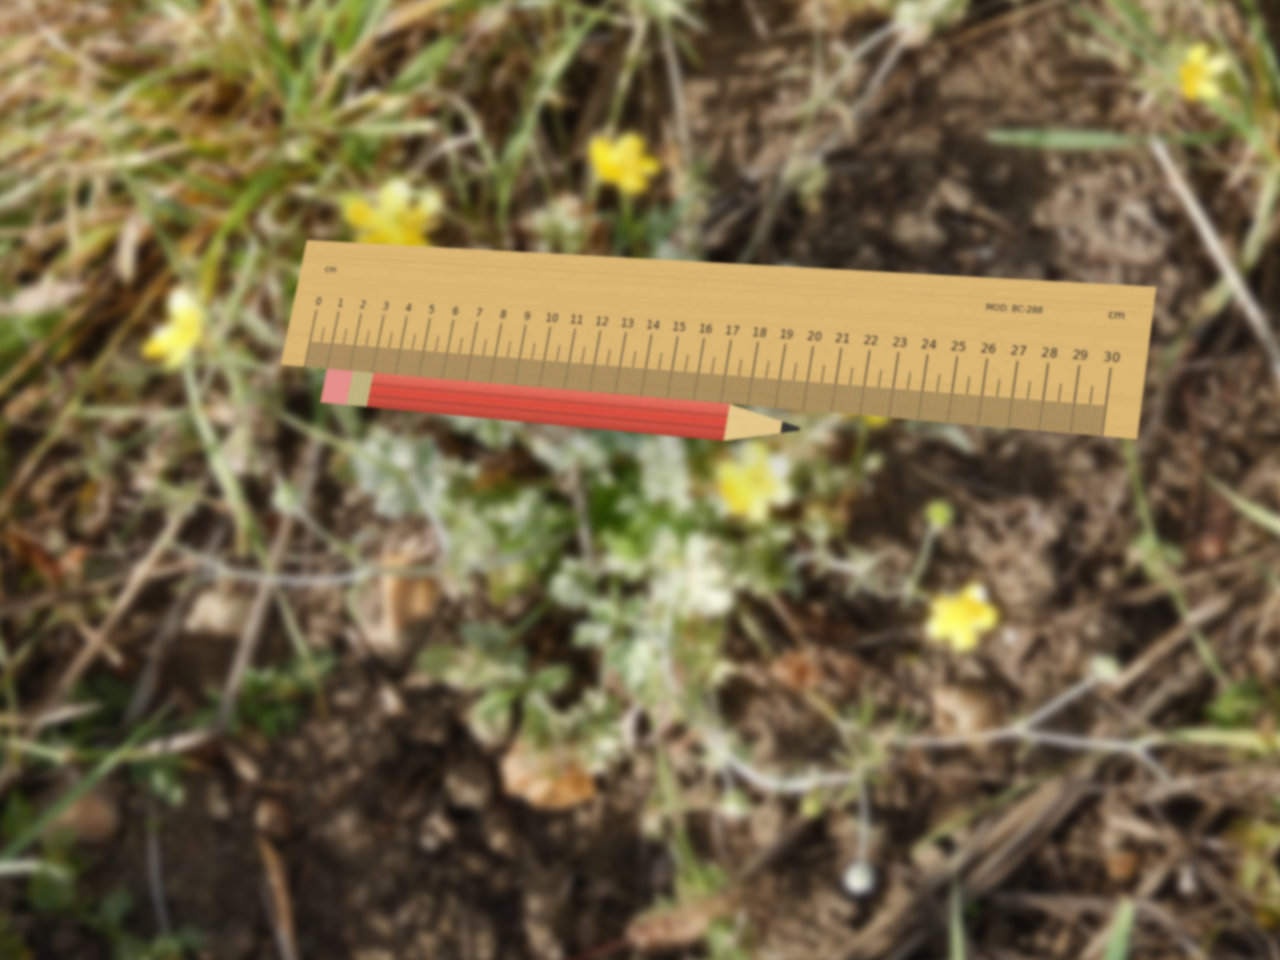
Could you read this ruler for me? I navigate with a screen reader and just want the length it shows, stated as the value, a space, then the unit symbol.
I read 19 cm
